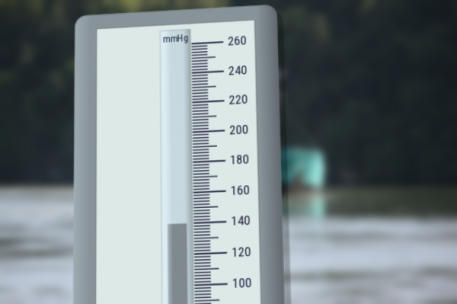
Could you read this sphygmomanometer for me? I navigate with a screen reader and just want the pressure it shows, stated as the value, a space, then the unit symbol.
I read 140 mmHg
